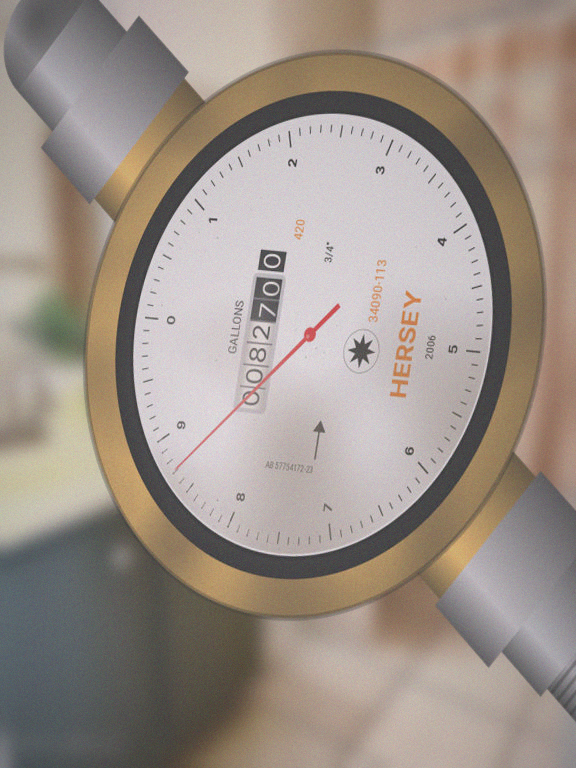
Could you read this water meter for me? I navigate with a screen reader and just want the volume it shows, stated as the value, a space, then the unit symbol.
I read 82698.7 gal
